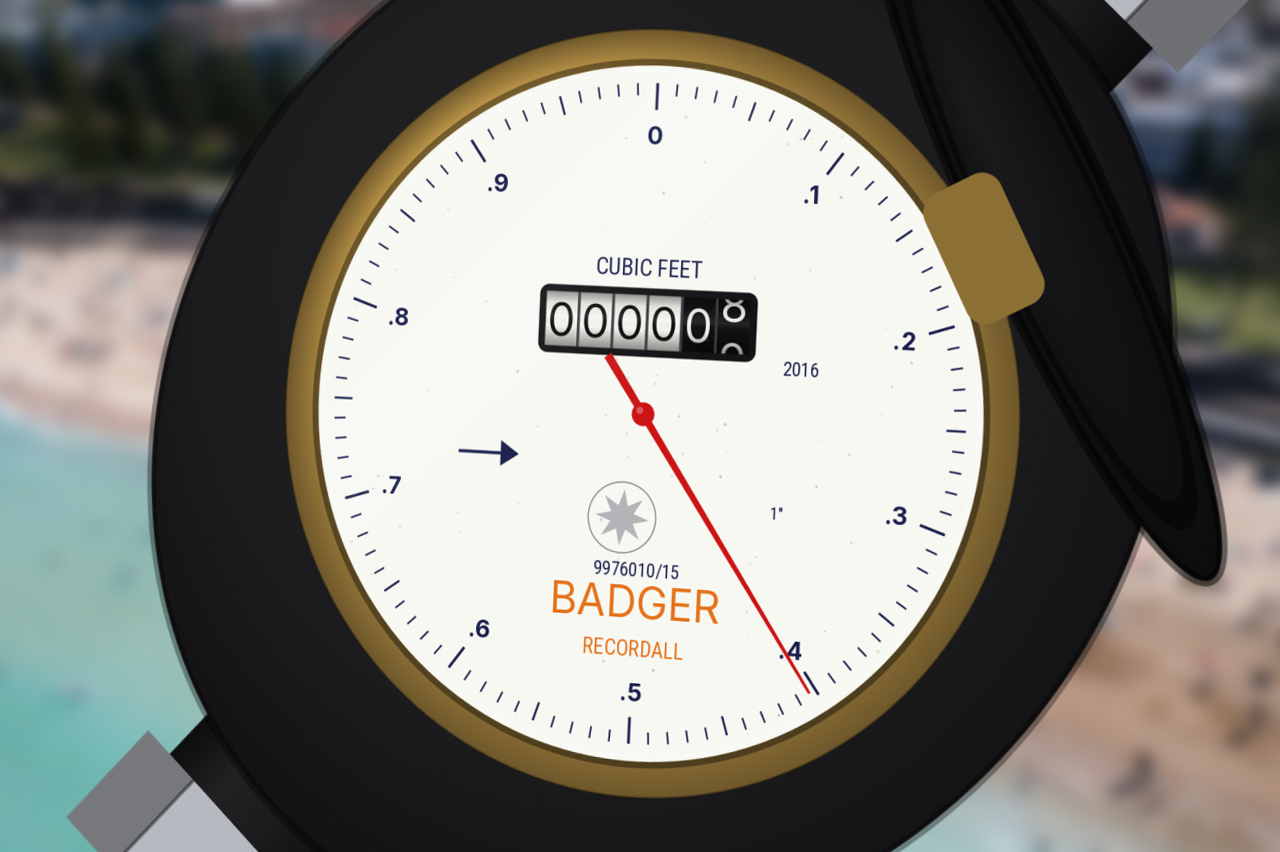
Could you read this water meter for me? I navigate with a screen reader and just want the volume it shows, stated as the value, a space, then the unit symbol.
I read 8.40 ft³
